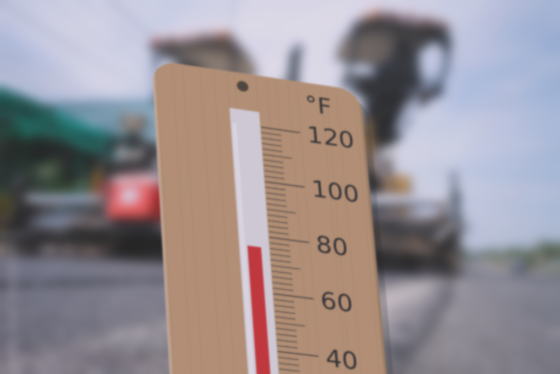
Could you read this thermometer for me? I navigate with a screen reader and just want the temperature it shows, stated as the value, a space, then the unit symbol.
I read 76 °F
